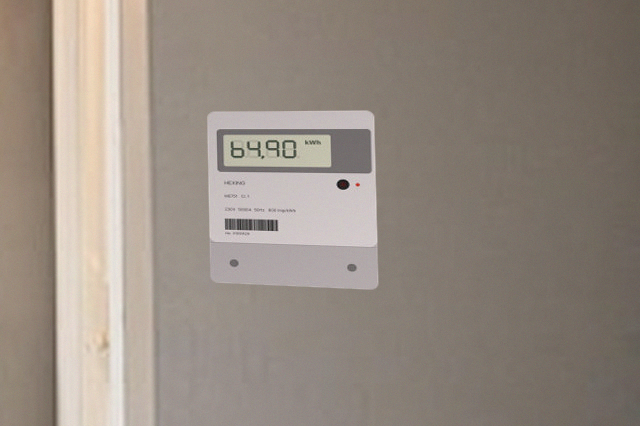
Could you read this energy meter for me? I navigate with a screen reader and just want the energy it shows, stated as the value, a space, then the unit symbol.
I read 64.90 kWh
